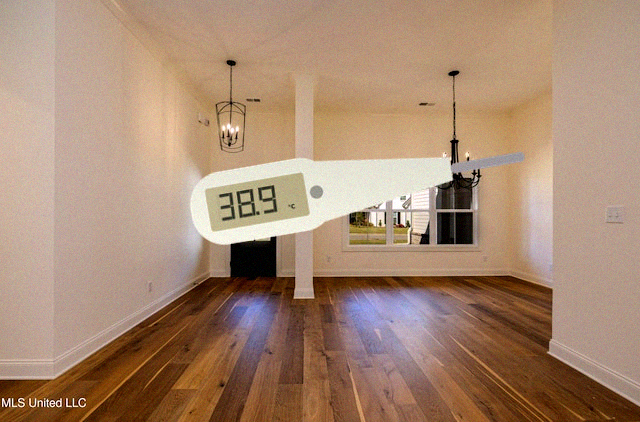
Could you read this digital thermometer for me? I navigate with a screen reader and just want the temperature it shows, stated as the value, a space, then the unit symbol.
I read 38.9 °C
